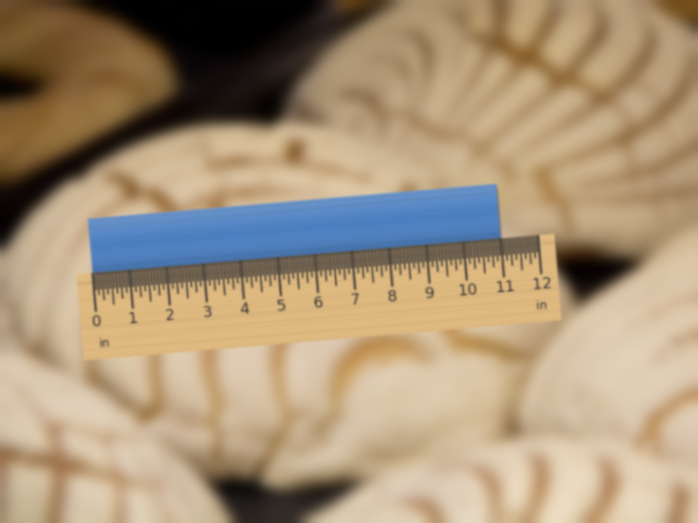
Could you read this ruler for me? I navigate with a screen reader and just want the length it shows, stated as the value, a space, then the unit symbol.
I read 11 in
